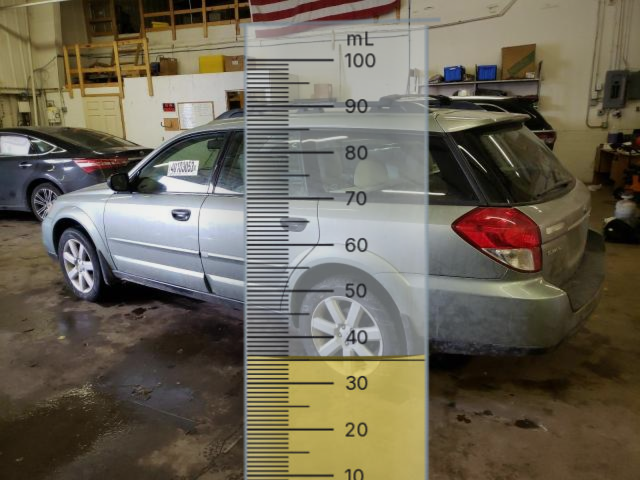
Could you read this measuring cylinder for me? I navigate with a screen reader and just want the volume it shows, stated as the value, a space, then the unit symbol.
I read 35 mL
